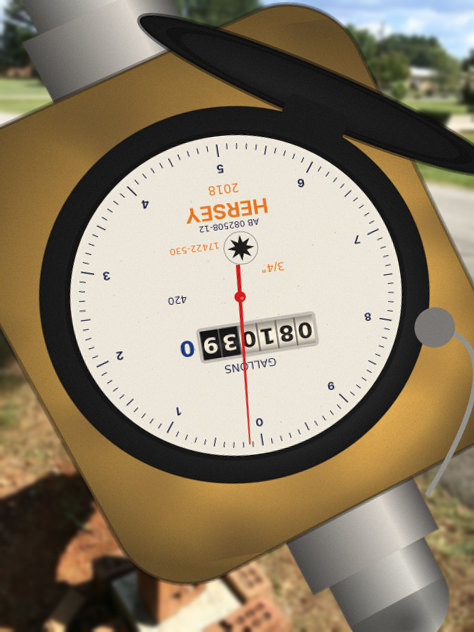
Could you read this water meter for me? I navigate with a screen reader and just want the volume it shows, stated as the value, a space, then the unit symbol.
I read 810390.1 gal
